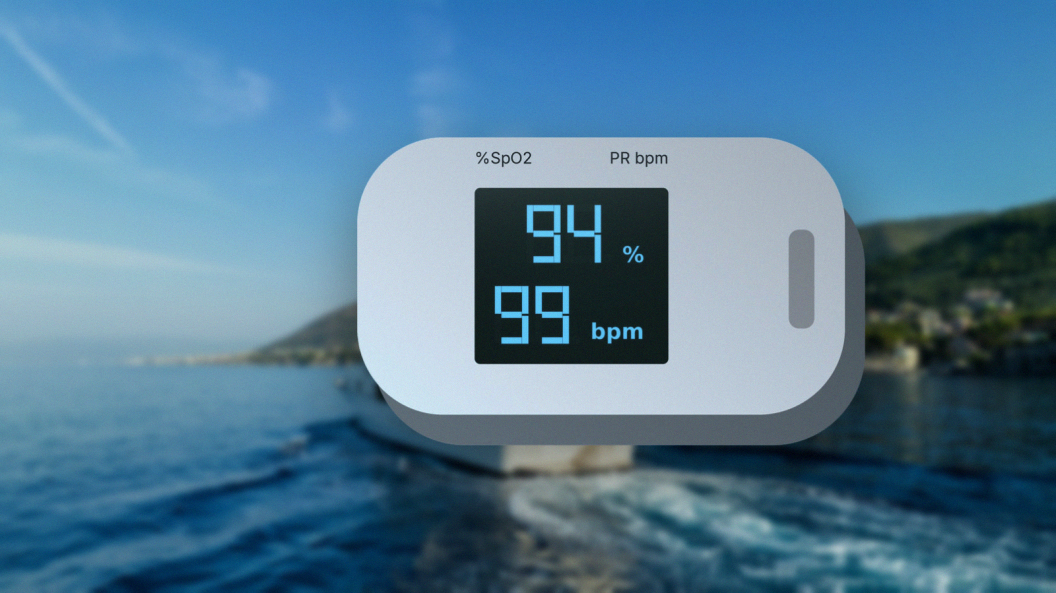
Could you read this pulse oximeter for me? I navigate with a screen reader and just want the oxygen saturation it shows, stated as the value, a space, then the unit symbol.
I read 94 %
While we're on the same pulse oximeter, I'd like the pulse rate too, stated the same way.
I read 99 bpm
